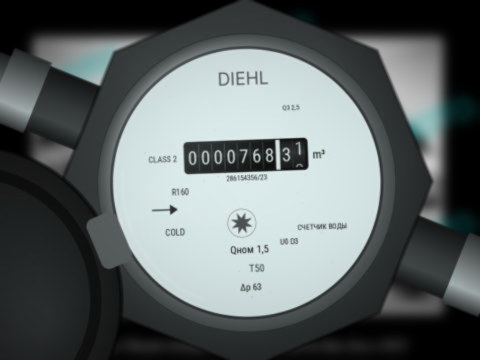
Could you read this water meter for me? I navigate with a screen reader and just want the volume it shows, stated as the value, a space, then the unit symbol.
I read 768.31 m³
